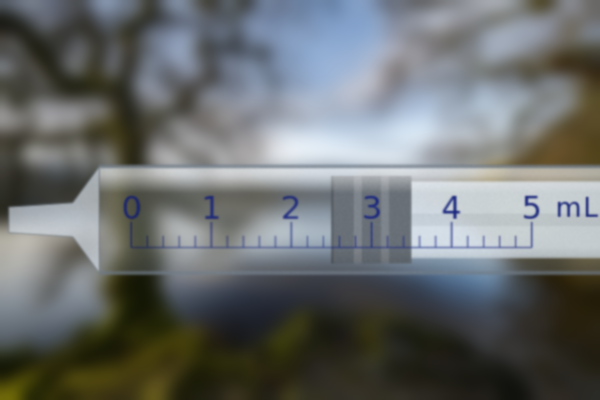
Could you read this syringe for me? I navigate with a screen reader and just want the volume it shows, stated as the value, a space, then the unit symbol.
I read 2.5 mL
